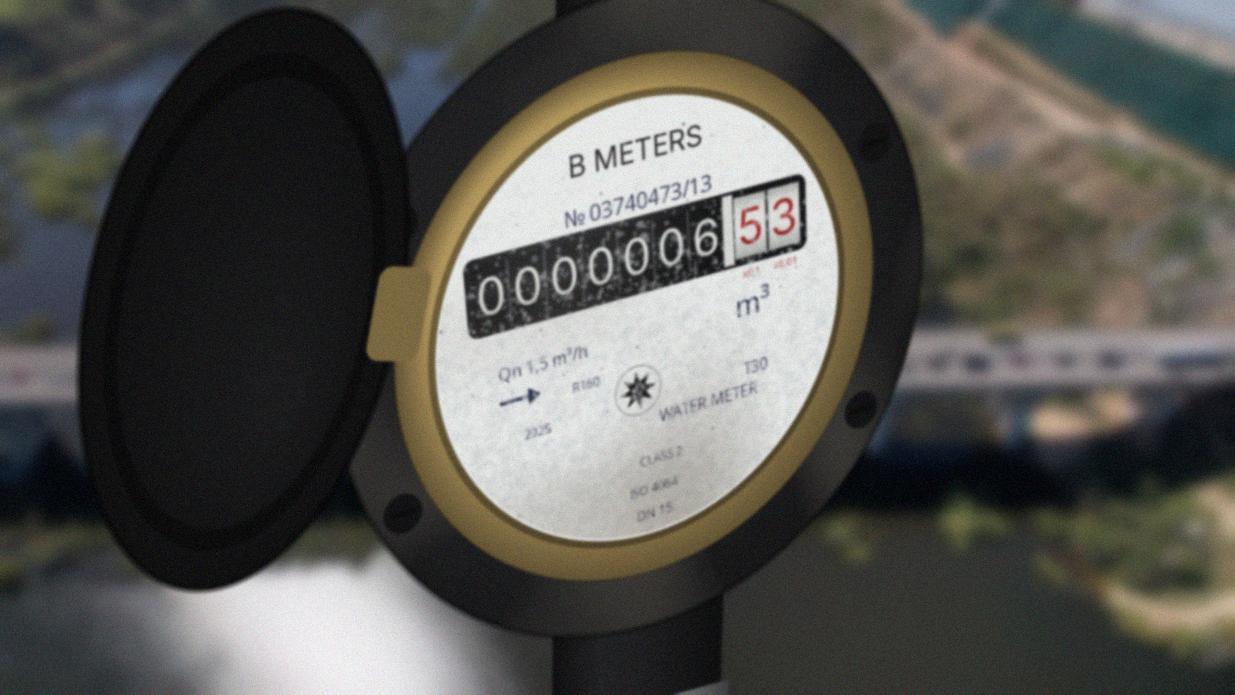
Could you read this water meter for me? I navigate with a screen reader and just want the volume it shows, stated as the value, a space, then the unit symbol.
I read 6.53 m³
